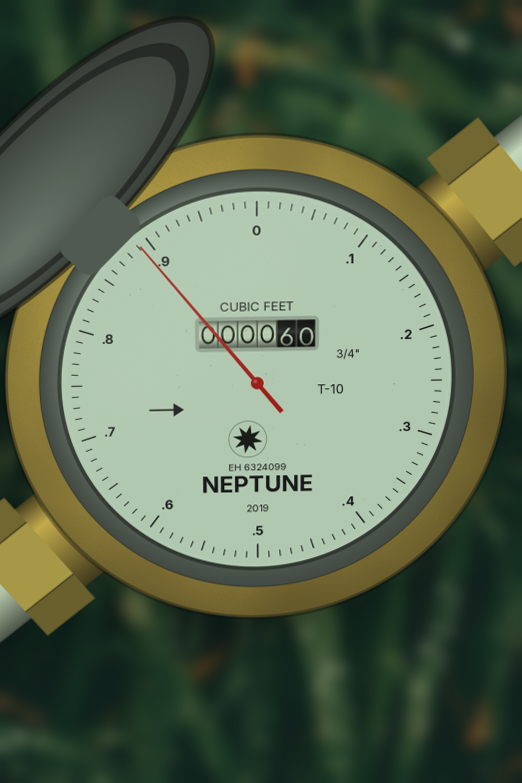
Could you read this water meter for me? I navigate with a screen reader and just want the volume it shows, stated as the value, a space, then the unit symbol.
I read 59.89 ft³
